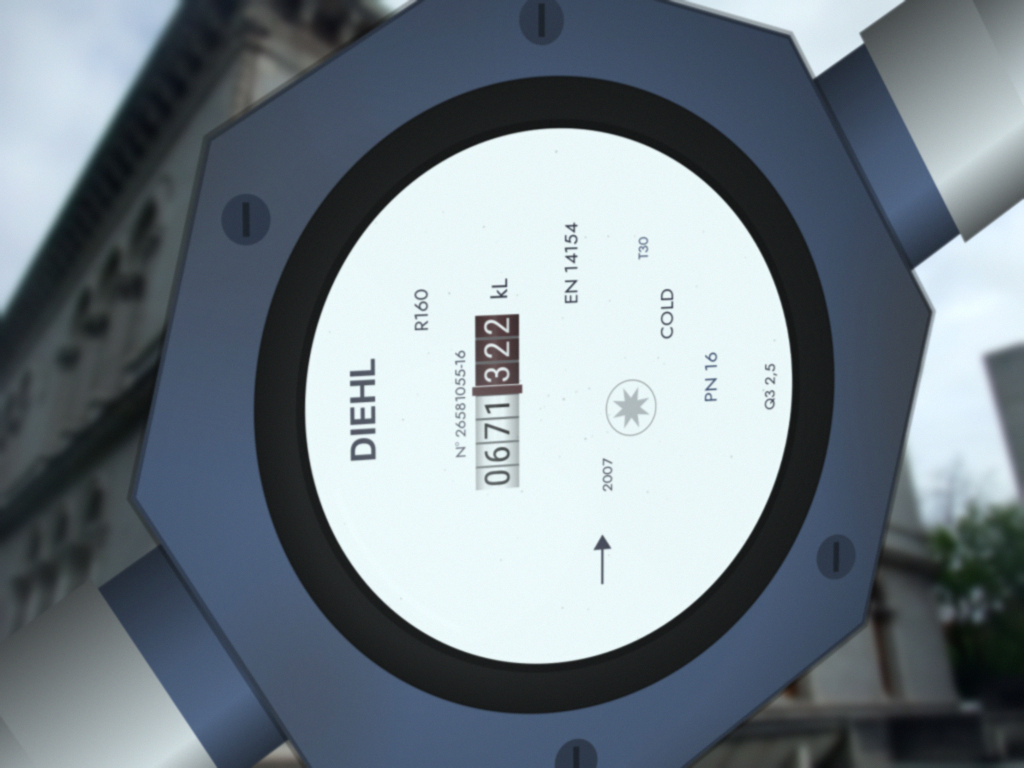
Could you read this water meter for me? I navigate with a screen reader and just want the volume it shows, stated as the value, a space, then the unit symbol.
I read 671.322 kL
